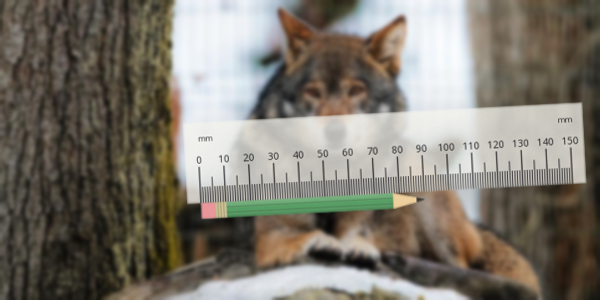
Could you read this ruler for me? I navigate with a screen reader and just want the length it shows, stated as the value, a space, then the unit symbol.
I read 90 mm
